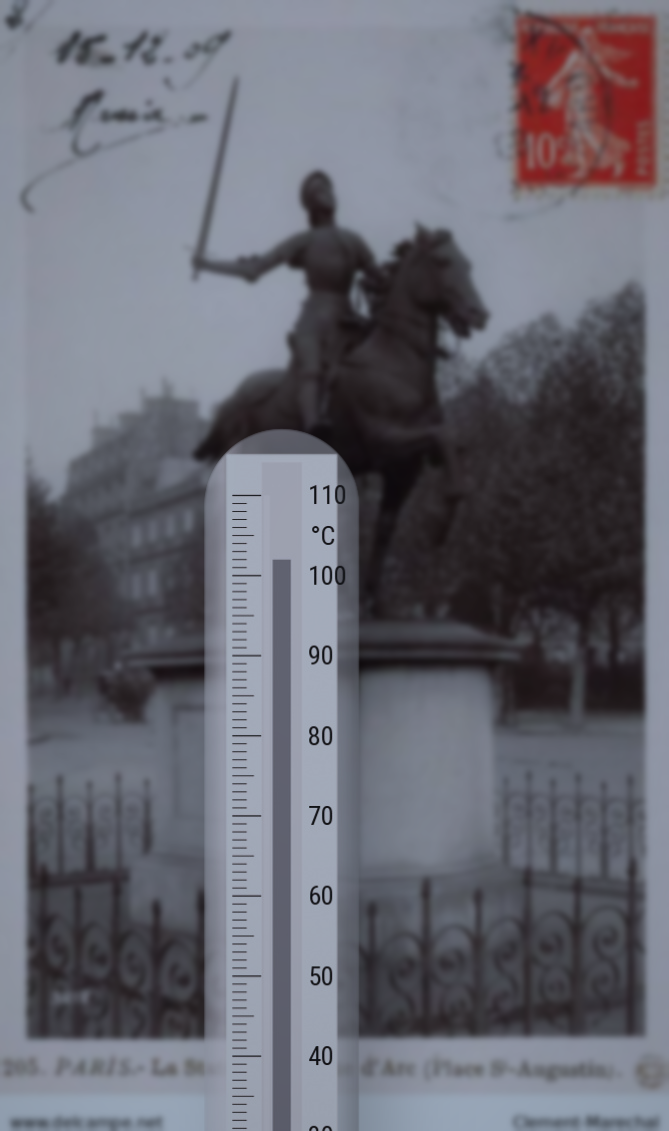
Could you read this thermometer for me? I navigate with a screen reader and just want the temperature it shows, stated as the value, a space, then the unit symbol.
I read 102 °C
